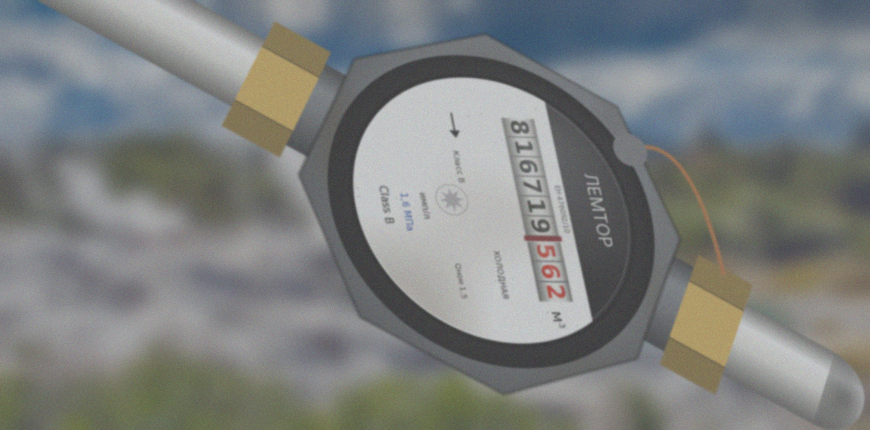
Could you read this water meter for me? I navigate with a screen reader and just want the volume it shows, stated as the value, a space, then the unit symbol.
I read 816719.562 m³
